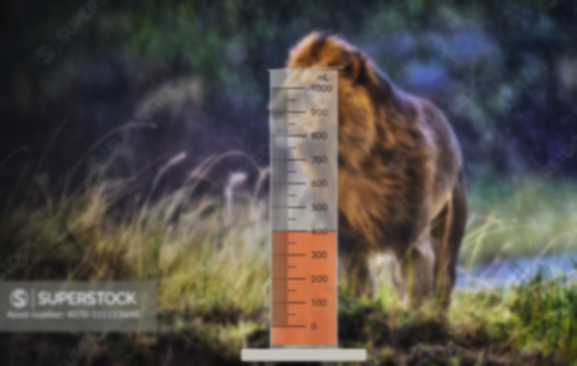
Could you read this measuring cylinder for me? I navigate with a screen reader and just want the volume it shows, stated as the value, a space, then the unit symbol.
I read 400 mL
